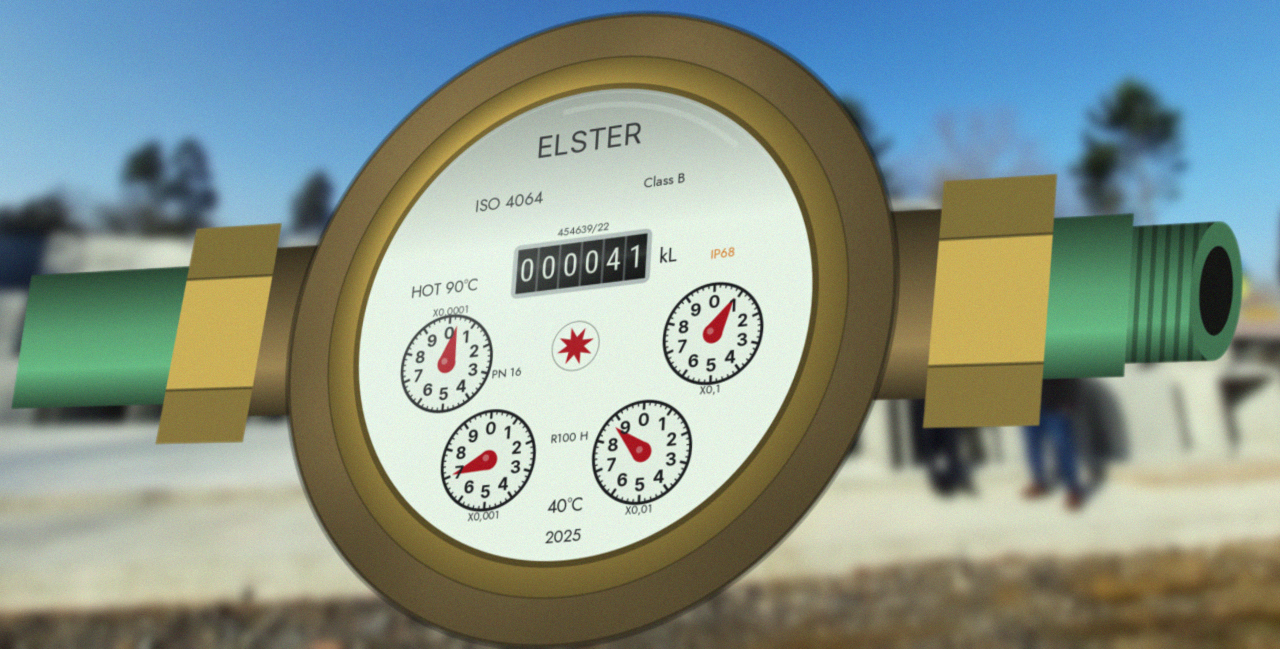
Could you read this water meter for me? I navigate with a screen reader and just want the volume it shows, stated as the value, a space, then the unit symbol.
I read 41.0870 kL
